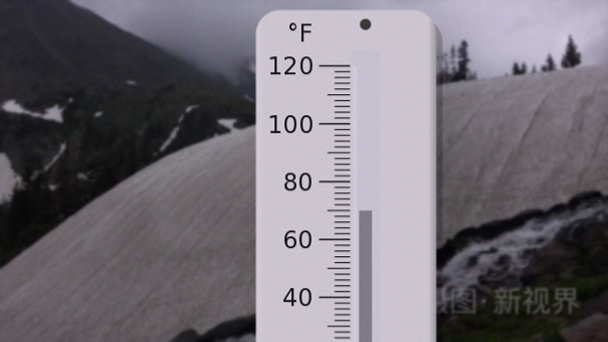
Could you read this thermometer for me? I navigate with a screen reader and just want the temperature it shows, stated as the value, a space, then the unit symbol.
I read 70 °F
